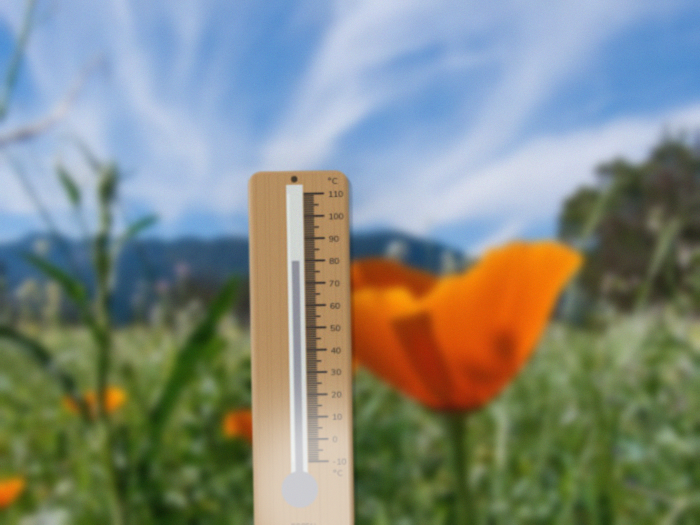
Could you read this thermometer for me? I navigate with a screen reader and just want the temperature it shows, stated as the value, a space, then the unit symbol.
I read 80 °C
